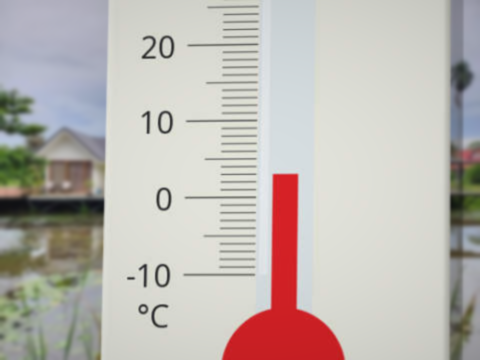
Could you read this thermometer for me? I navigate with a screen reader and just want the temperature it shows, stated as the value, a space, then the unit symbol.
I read 3 °C
